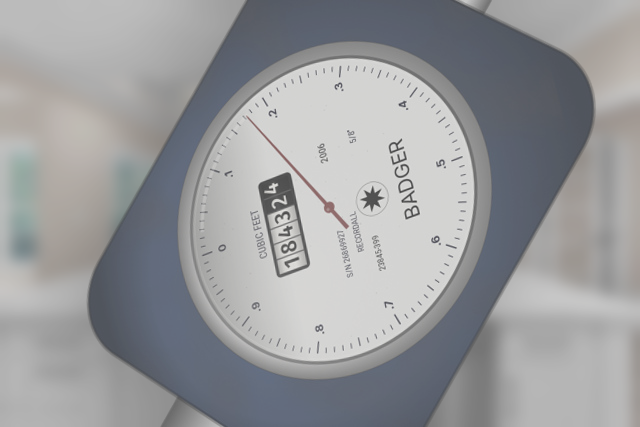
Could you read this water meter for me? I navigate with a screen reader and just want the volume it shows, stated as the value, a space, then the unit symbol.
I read 184324.17 ft³
